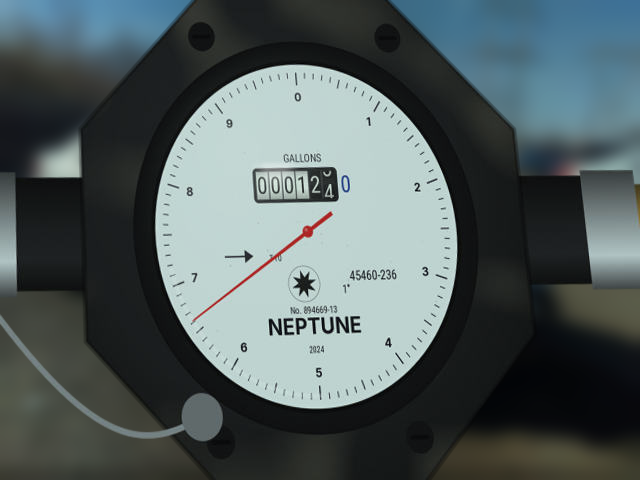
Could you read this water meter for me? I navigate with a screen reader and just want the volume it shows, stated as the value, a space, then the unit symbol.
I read 1236.6 gal
